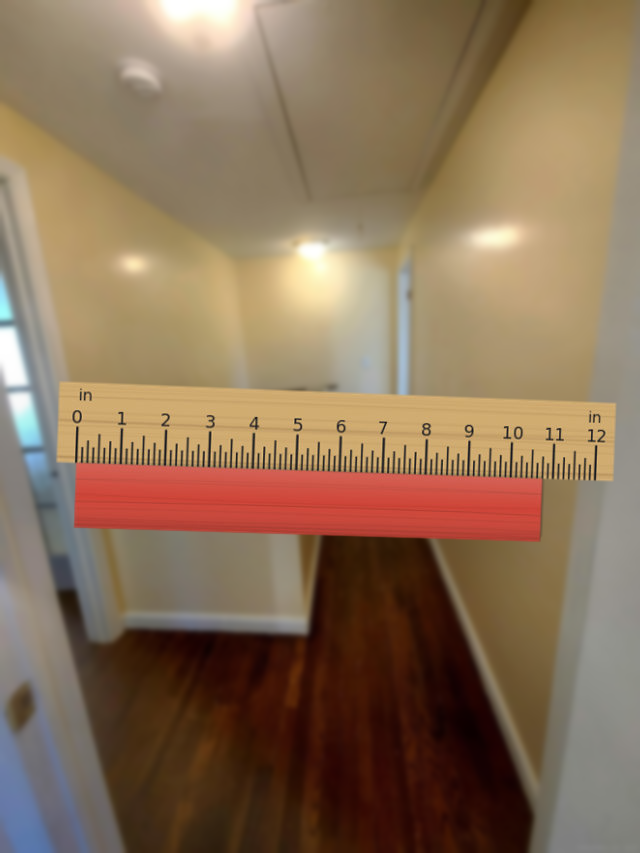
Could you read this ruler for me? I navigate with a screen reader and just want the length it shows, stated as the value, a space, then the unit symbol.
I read 10.75 in
